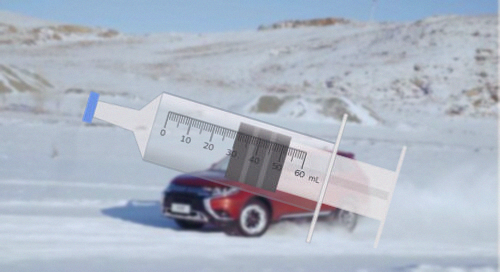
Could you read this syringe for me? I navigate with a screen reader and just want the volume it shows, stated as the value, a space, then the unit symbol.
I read 30 mL
